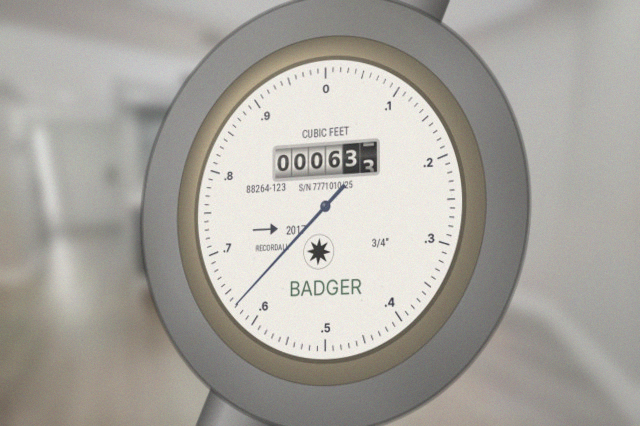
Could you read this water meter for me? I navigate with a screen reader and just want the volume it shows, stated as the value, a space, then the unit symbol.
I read 632.63 ft³
